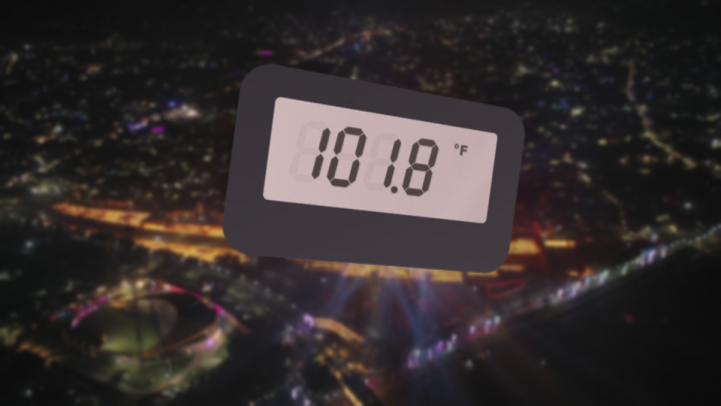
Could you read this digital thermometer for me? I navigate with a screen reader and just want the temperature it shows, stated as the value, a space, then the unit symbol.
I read 101.8 °F
